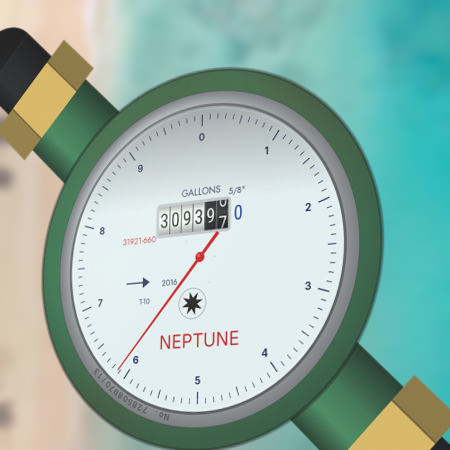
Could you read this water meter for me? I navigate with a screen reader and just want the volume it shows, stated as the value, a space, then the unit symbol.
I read 3093966.1 gal
